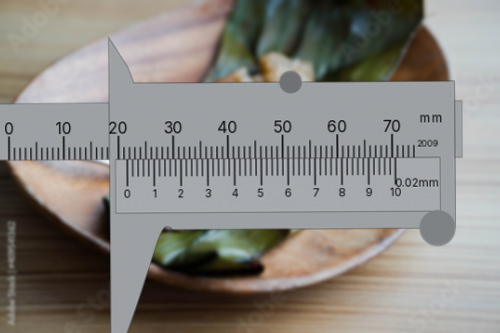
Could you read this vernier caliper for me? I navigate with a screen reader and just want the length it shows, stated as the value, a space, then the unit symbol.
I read 21.6 mm
